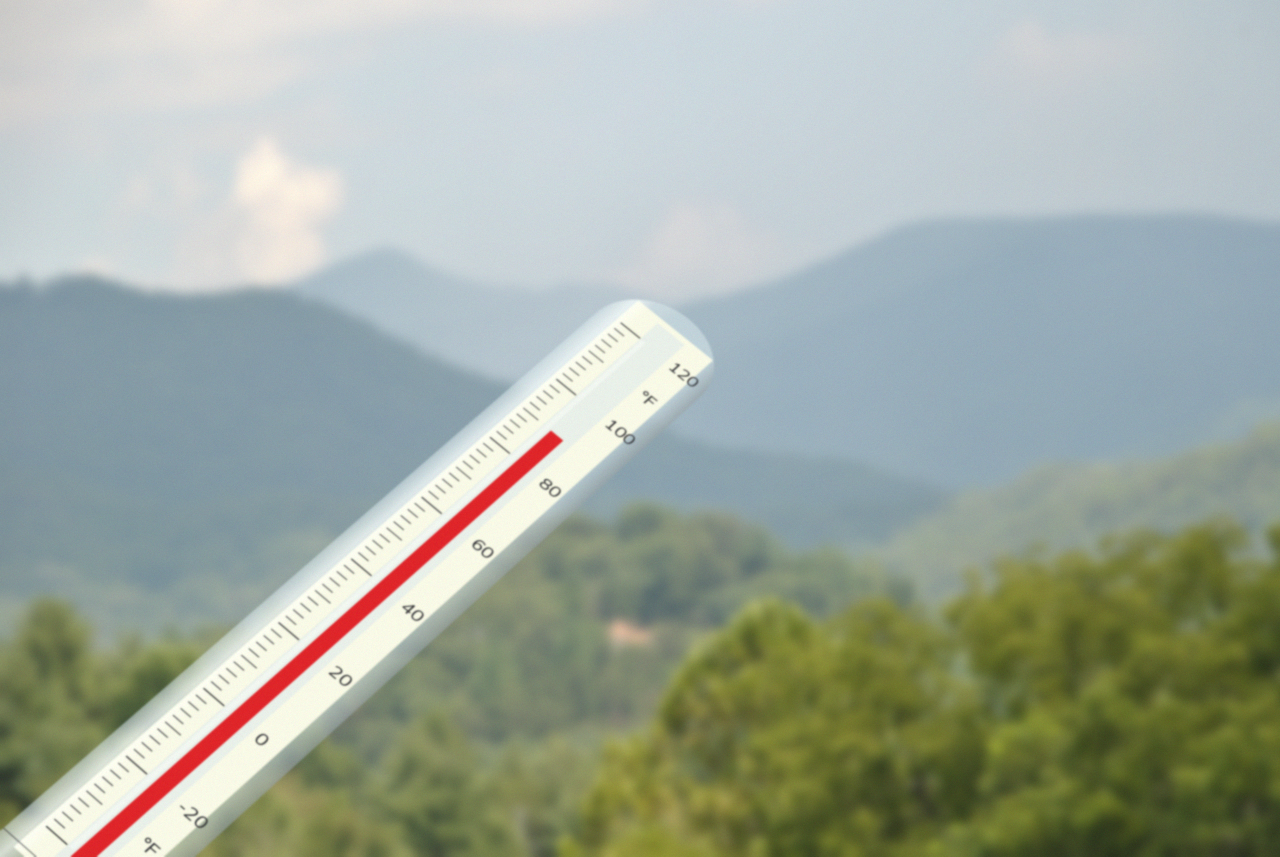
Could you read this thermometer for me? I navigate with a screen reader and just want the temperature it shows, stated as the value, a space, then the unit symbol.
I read 90 °F
